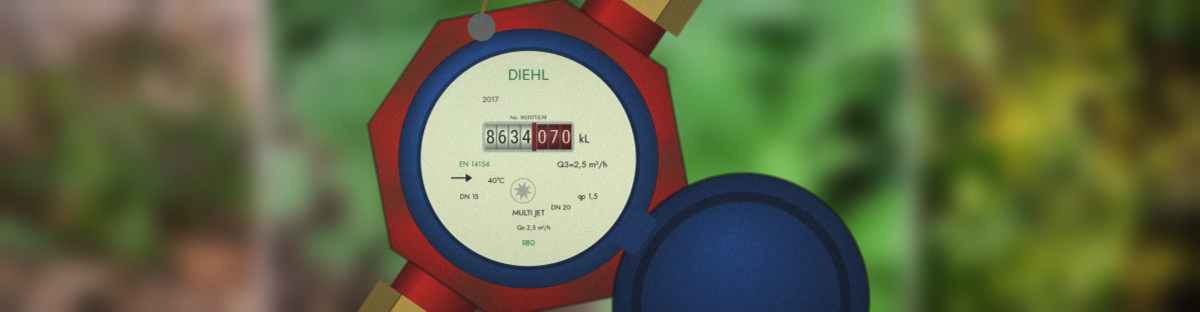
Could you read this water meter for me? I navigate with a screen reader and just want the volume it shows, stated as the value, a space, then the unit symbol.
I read 8634.070 kL
